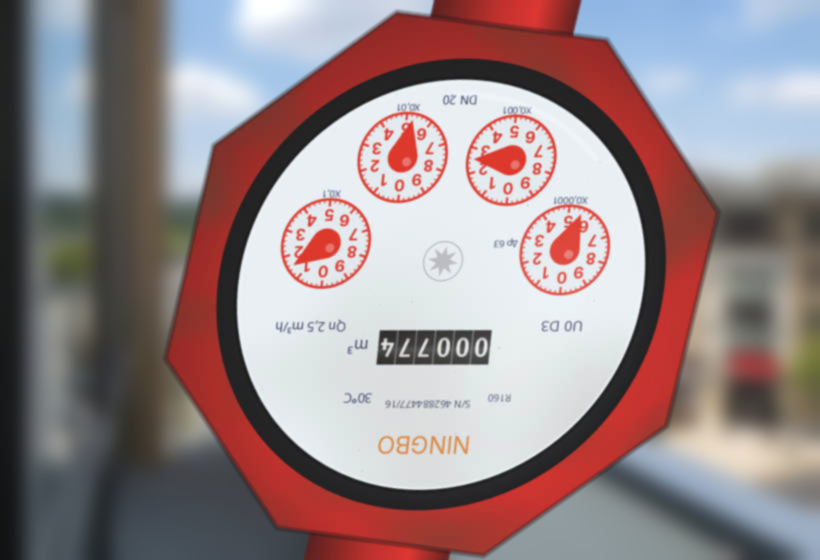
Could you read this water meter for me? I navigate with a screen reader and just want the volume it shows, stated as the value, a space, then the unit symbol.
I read 774.1525 m³
